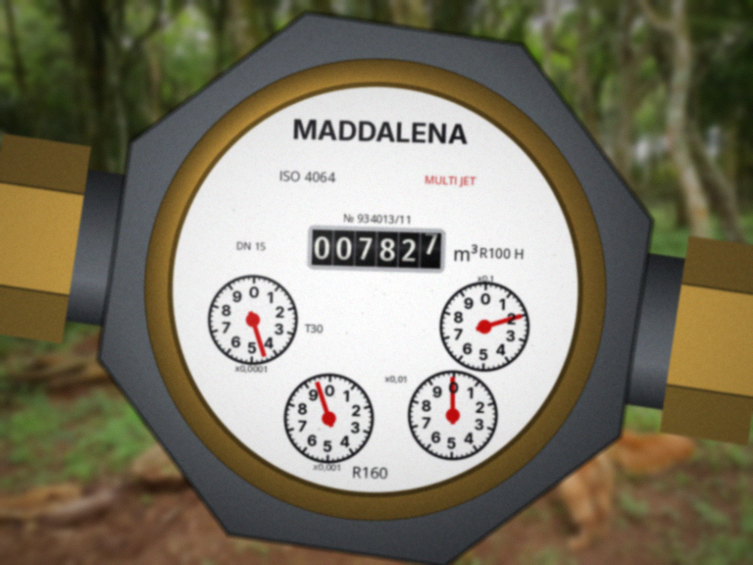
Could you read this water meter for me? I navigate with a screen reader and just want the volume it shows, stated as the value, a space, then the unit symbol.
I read 7827.1994 m³
